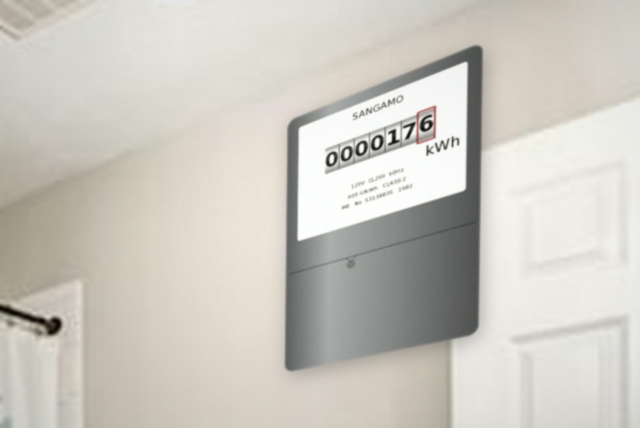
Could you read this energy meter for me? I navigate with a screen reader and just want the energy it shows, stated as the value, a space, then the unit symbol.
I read 17.6 kWh
